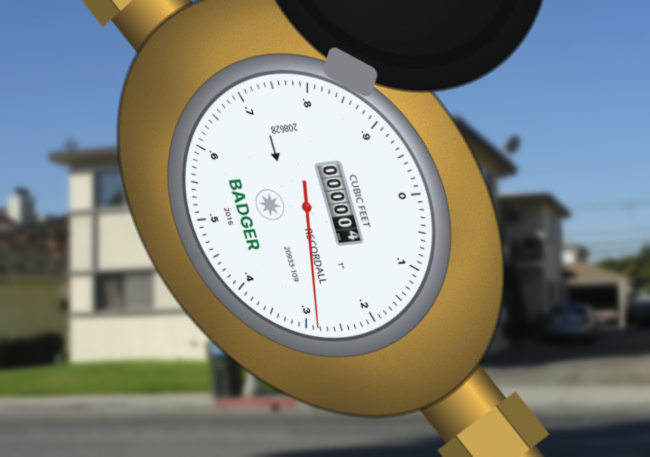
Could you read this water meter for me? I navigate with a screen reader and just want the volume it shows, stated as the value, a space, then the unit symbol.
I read 4.28 ft³
